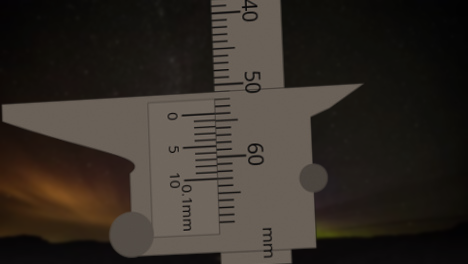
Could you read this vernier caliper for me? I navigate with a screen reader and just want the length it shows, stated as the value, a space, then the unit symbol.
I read 54.0 mm
